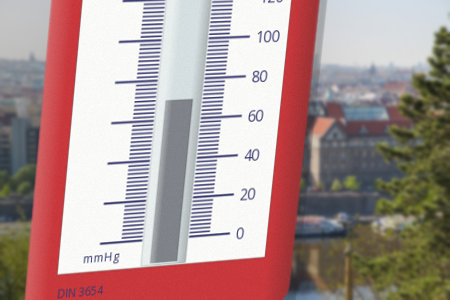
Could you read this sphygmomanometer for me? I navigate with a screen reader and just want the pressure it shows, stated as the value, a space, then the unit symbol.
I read 70 mmHg
